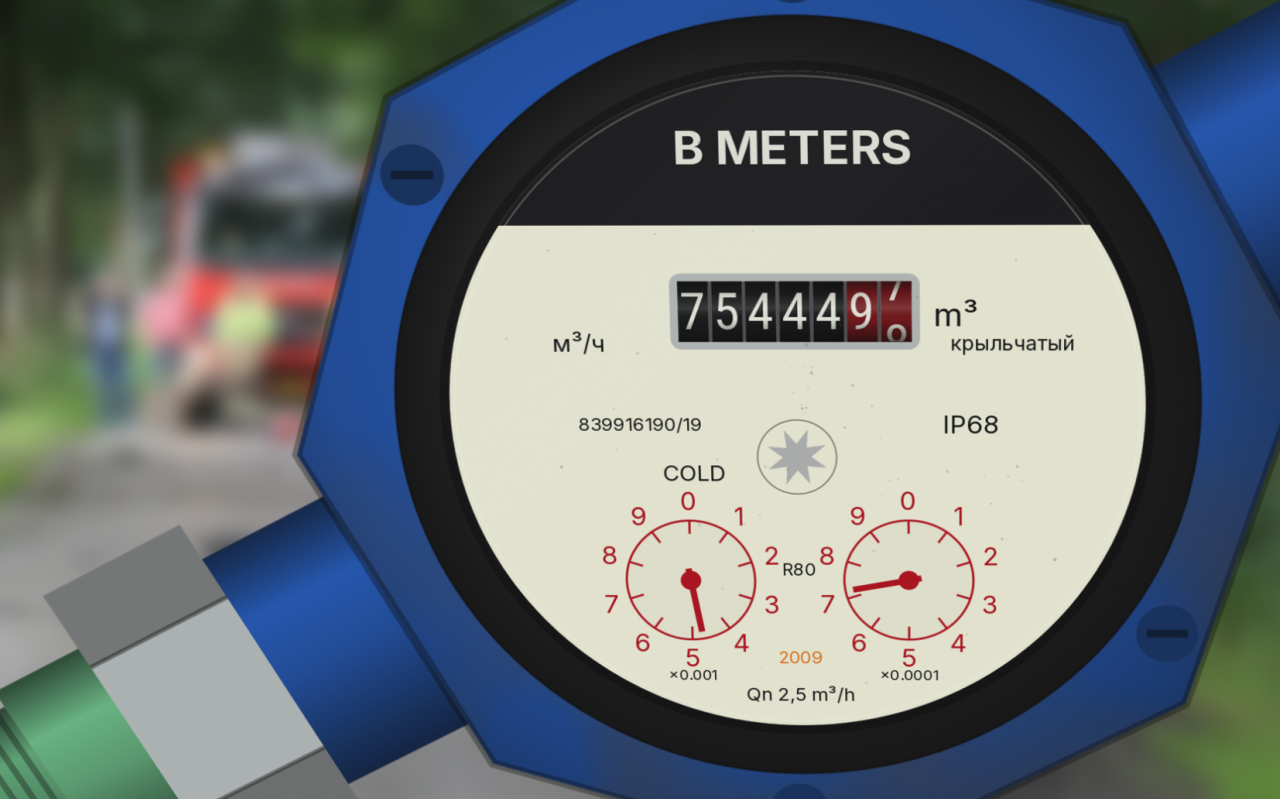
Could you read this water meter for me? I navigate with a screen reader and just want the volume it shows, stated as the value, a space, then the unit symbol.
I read 75444.9747 m³
